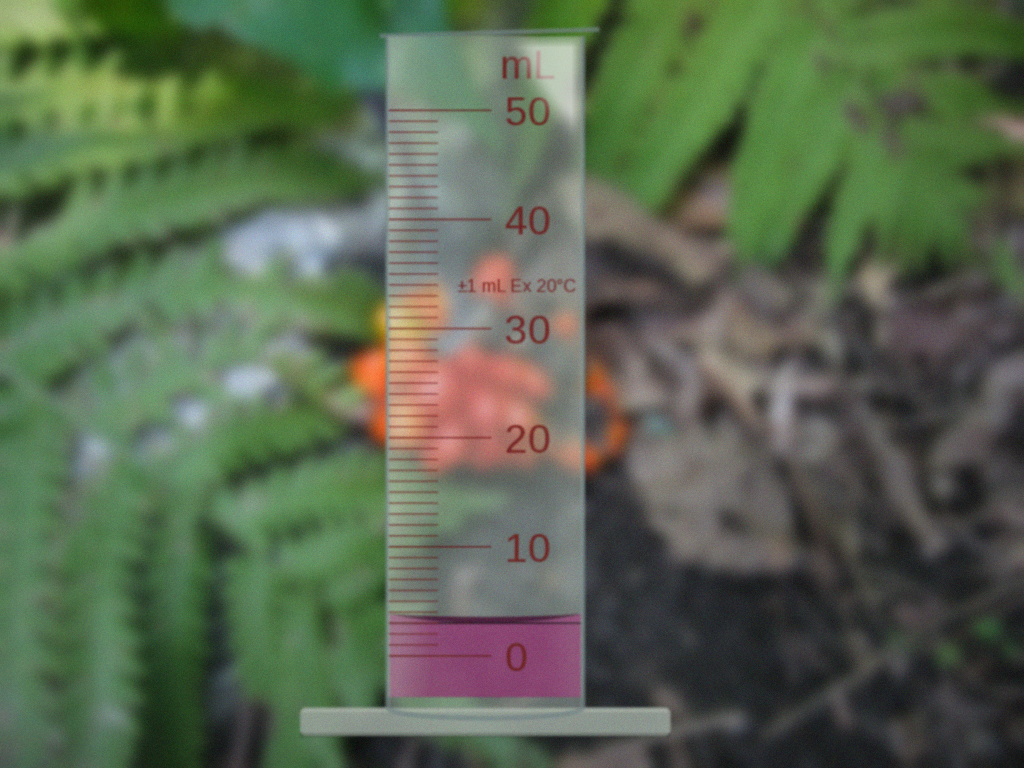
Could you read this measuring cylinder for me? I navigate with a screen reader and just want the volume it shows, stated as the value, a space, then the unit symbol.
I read 3 mL
